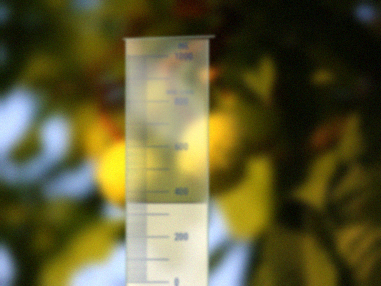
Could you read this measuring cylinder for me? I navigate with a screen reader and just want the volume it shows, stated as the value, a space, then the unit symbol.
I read 350 mL
